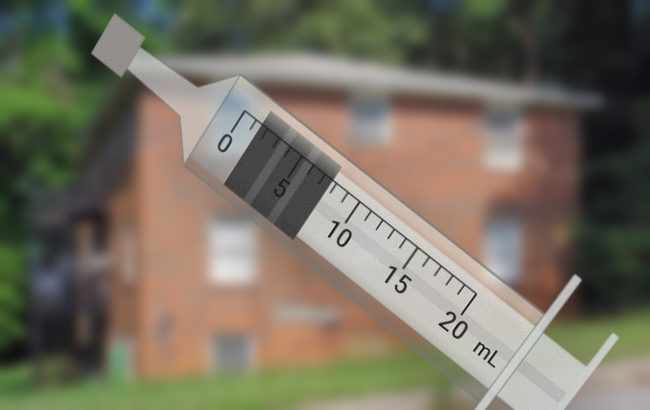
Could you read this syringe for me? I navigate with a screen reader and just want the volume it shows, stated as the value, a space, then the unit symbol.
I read 1.5 mL
